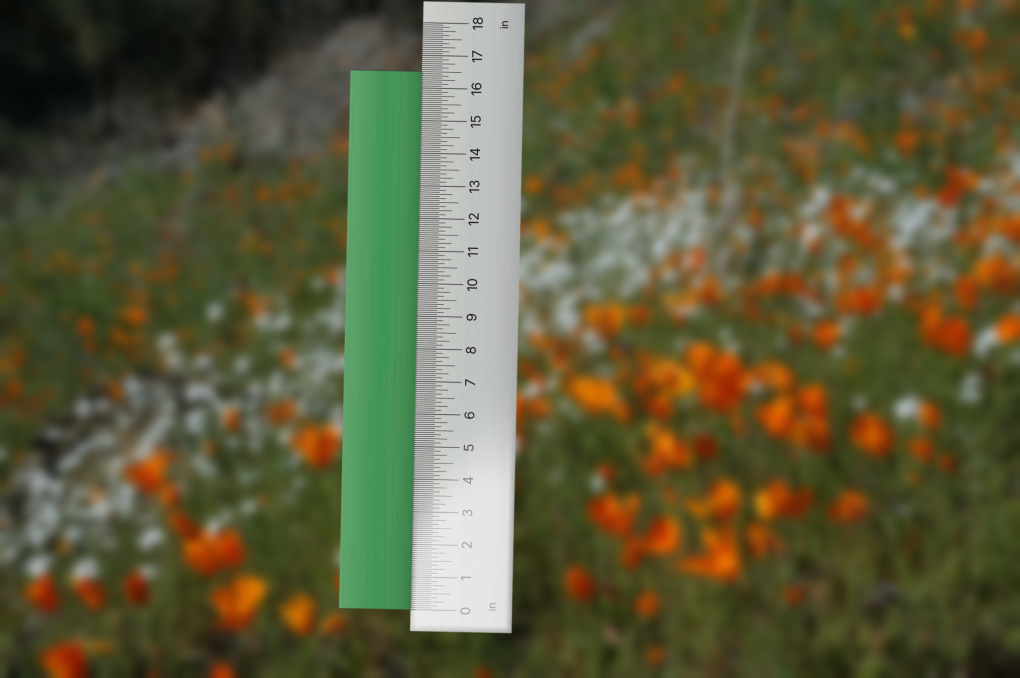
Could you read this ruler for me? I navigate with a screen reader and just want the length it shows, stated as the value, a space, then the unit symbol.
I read 16.5 in
